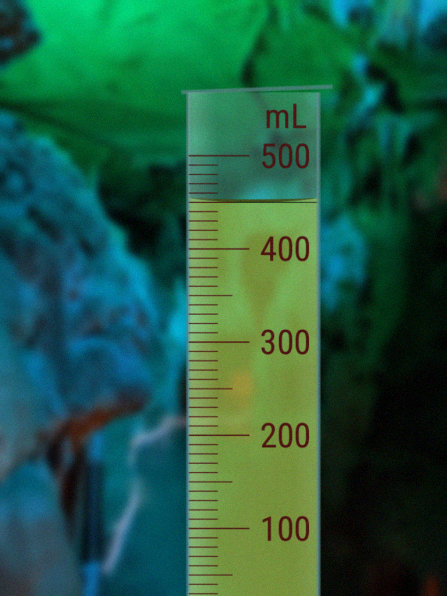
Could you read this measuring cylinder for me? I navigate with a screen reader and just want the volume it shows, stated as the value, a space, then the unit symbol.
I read 450 mL
